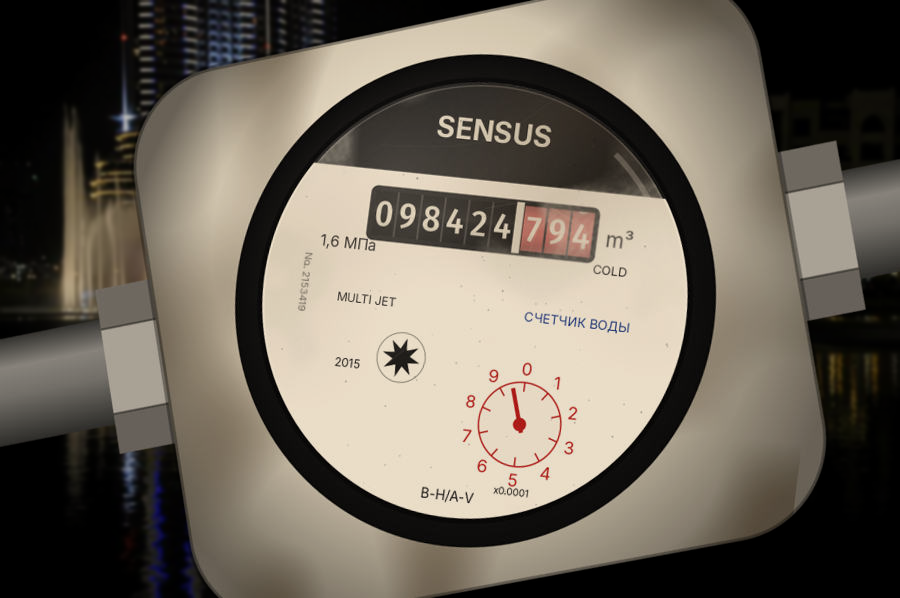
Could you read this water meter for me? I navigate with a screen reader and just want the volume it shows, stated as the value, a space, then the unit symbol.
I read 98424.7939 m³
